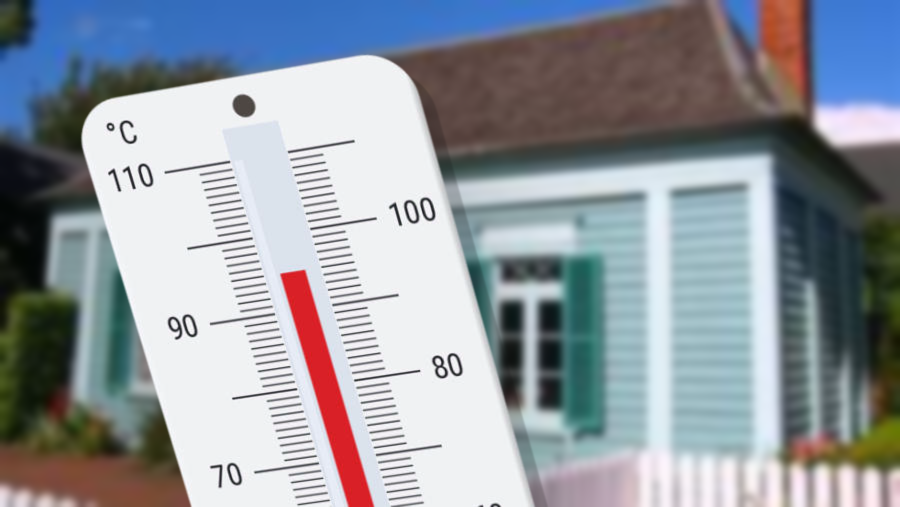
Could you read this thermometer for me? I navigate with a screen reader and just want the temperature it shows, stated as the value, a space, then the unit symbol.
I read 95 °C
